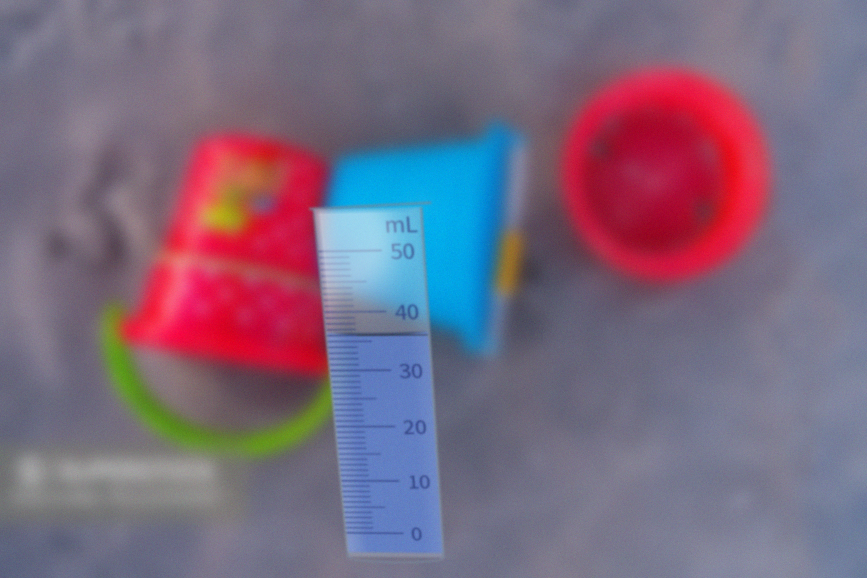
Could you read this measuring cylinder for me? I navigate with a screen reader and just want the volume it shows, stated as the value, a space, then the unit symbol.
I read 36 mL
